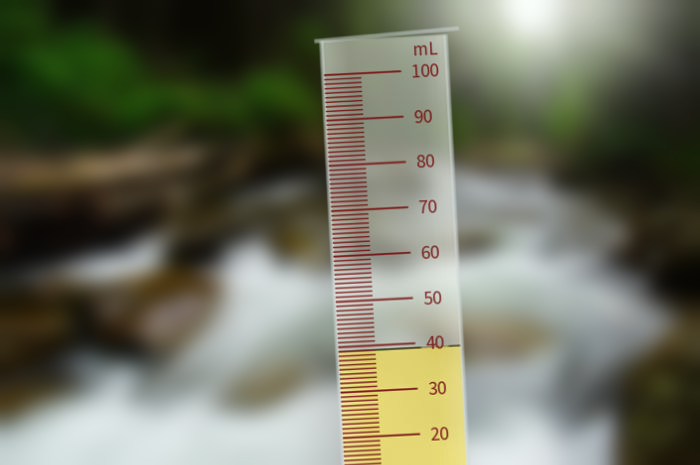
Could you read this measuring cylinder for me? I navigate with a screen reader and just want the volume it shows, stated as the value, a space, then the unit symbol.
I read 39 mL
